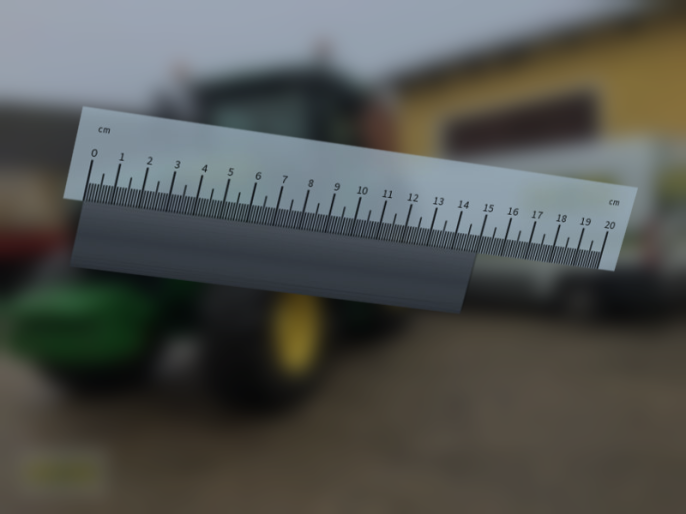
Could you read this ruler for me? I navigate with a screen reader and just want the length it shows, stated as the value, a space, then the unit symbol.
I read 15 cm
